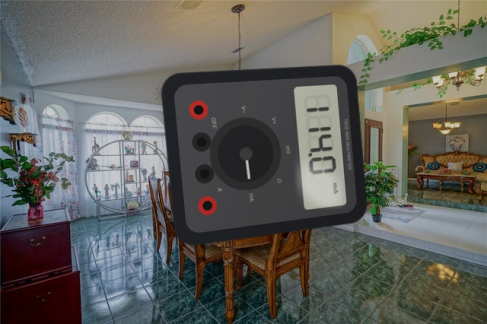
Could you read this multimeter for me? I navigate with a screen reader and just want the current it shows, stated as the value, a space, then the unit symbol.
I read 114.0 mA
